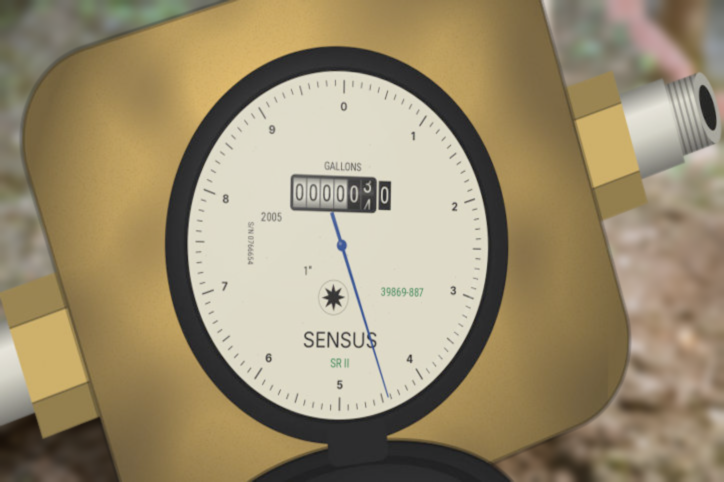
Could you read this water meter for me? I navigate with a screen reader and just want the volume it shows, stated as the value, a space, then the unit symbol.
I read 34.4 gal
